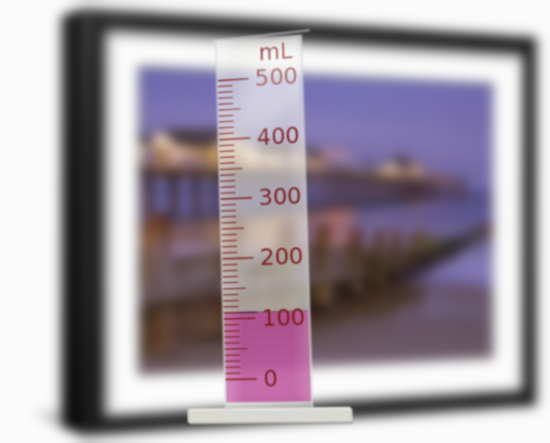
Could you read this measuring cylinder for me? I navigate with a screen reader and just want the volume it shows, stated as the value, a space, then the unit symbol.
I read 110 mL
